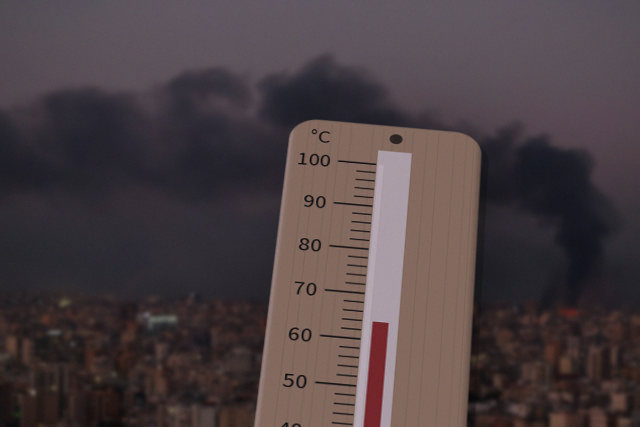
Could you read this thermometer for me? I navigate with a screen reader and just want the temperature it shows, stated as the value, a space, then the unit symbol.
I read 64 °C
